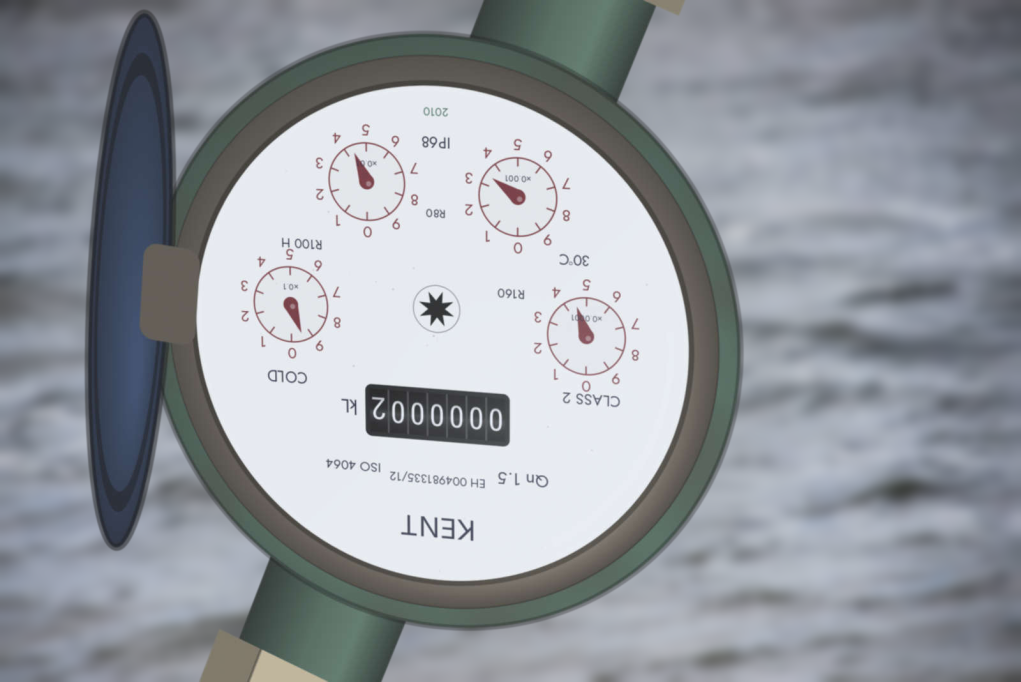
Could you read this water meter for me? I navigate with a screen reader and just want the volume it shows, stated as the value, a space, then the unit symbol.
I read 1.9434 kL
